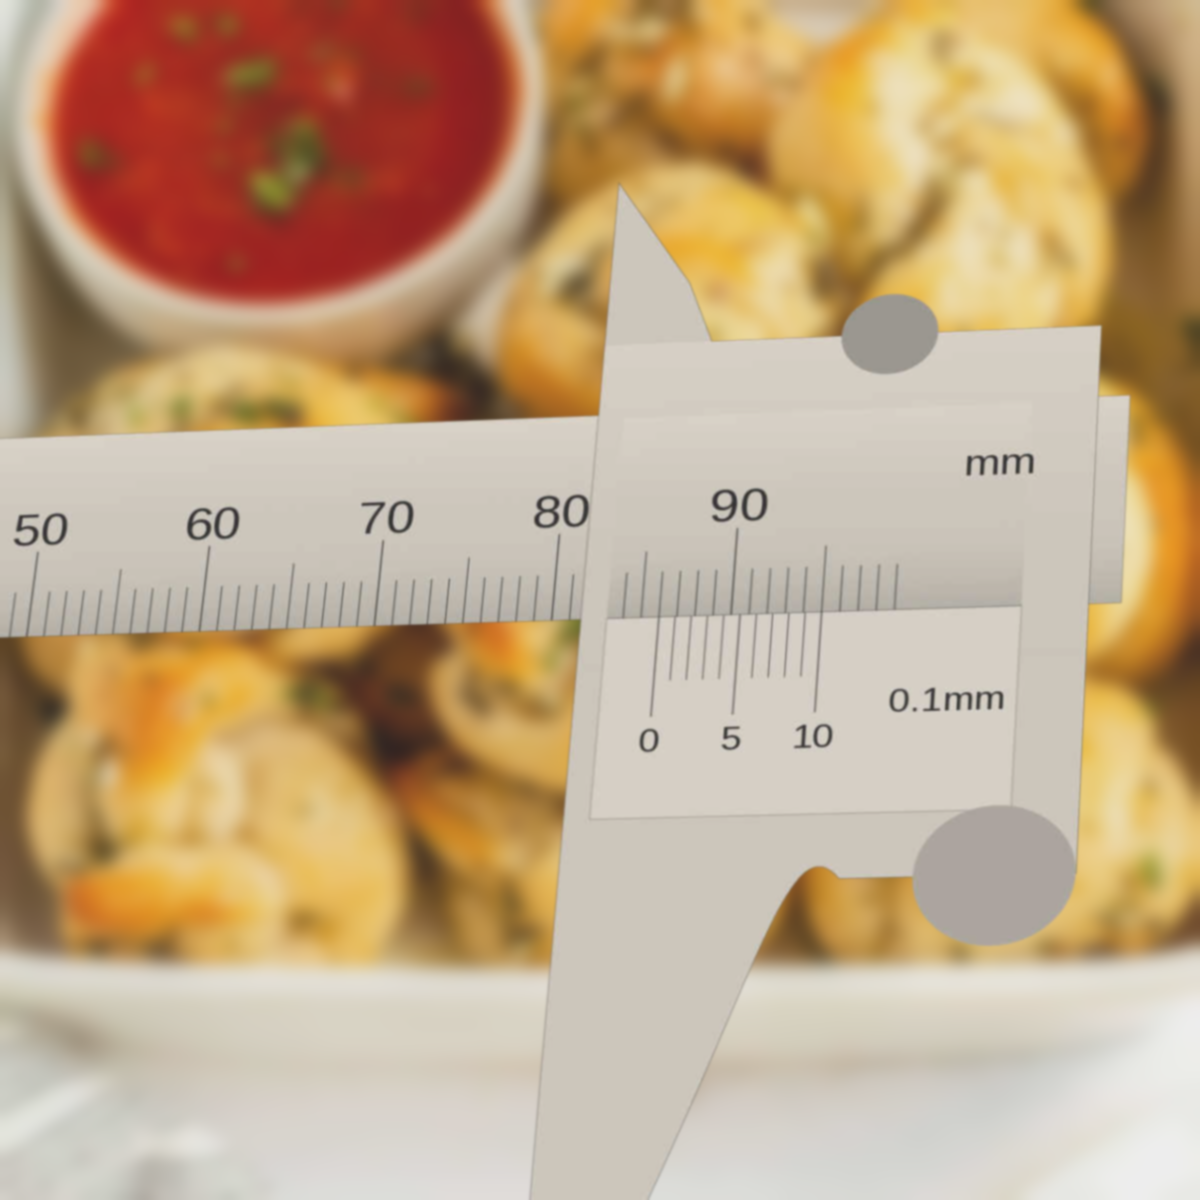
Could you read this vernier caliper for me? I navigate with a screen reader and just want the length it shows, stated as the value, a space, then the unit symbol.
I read 86.0 mm
